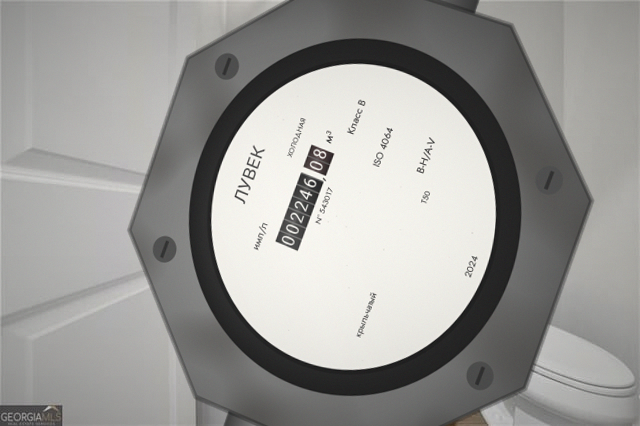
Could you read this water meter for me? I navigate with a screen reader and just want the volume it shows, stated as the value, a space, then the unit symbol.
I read 2246.08 m³
